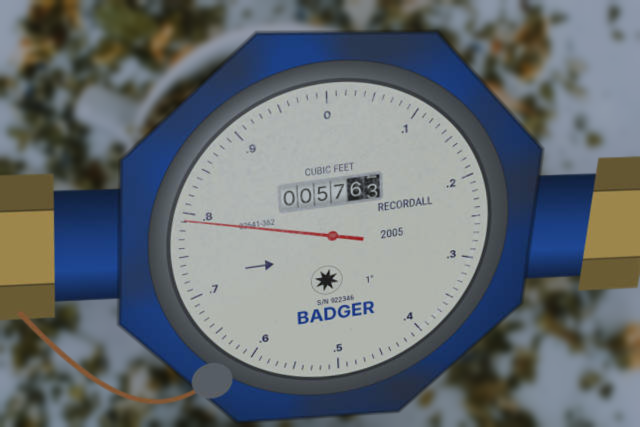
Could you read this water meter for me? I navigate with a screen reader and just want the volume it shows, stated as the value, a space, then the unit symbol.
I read 5762.79 ft³
